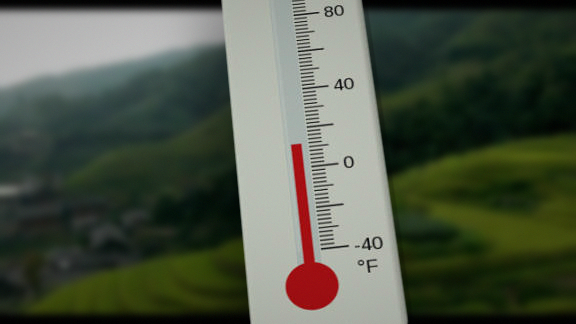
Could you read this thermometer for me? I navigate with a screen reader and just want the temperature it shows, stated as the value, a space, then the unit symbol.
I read 12 °F
